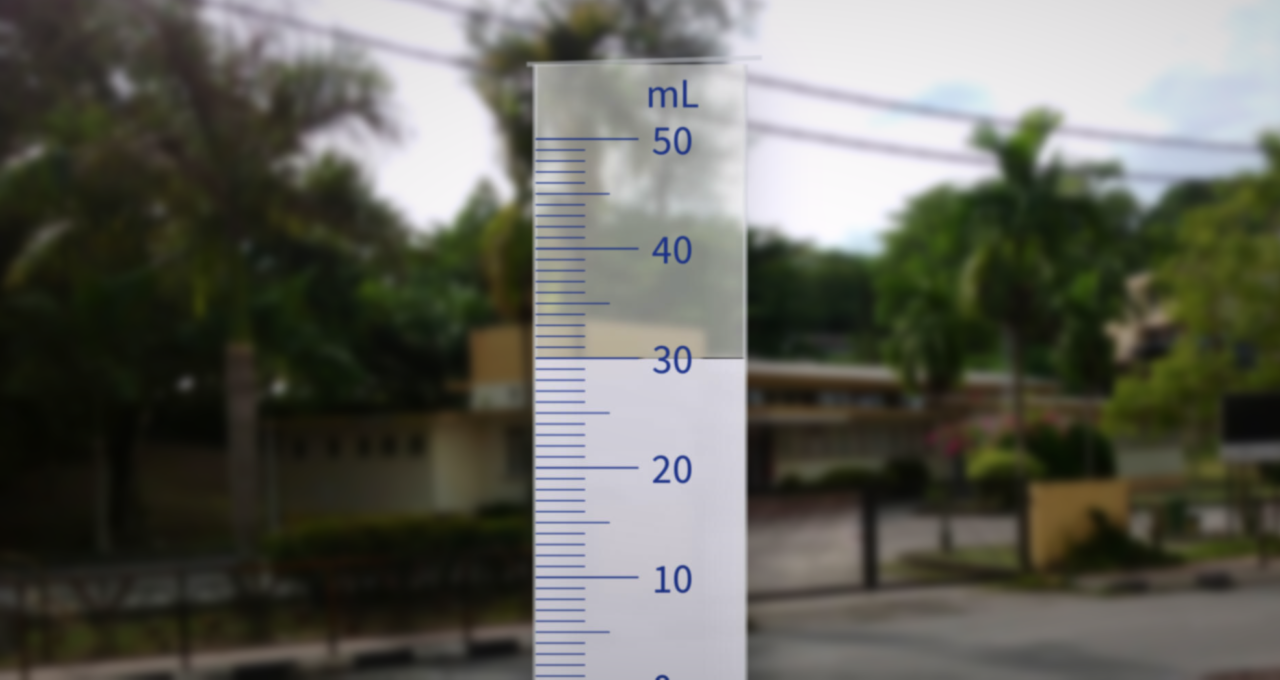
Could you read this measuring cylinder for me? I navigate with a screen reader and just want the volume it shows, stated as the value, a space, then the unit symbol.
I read 30 mL
